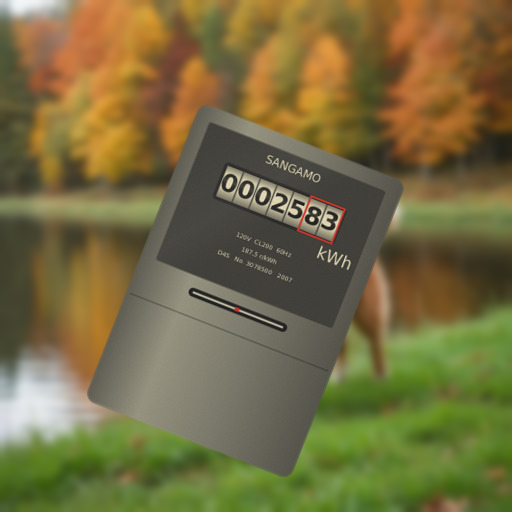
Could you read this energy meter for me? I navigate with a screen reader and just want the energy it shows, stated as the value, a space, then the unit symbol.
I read 25.83 kWh
